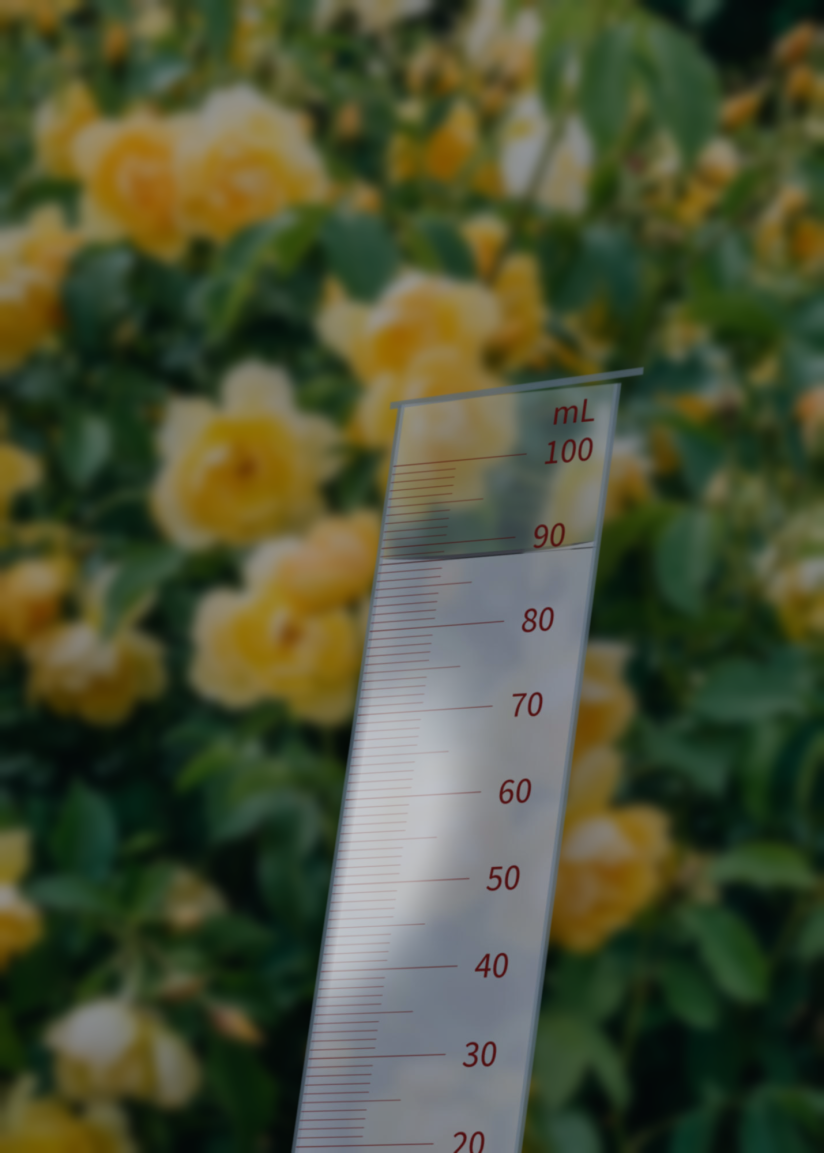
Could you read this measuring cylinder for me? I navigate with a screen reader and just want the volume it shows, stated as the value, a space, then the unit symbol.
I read 88 mL
